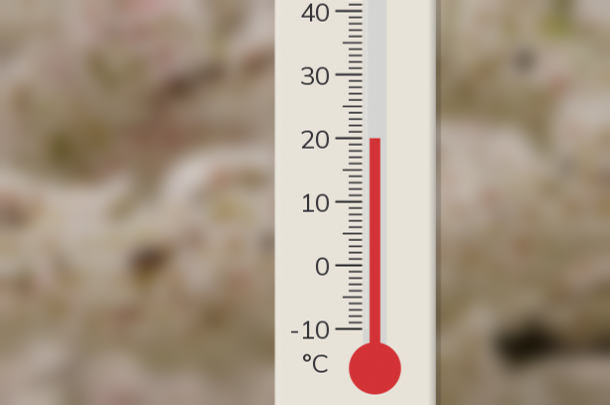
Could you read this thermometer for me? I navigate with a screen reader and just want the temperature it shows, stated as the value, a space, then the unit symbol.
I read 20 °C
